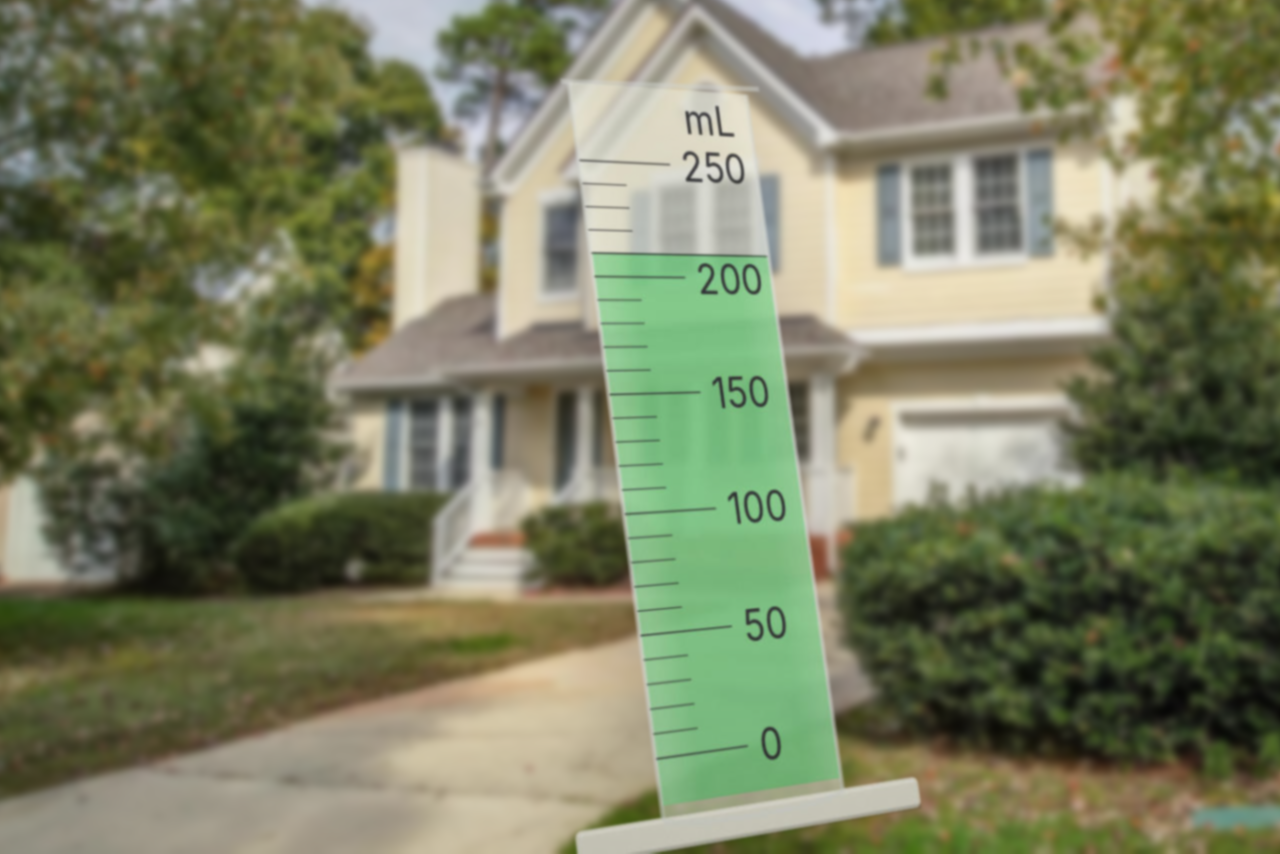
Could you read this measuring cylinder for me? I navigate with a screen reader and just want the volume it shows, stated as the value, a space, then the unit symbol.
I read 210 mL
